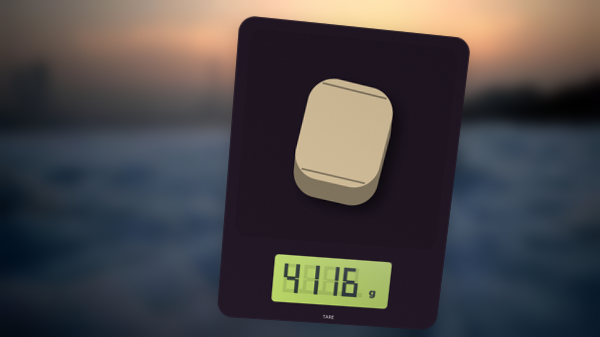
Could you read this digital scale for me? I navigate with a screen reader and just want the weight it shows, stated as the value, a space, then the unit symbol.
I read 4116 g
